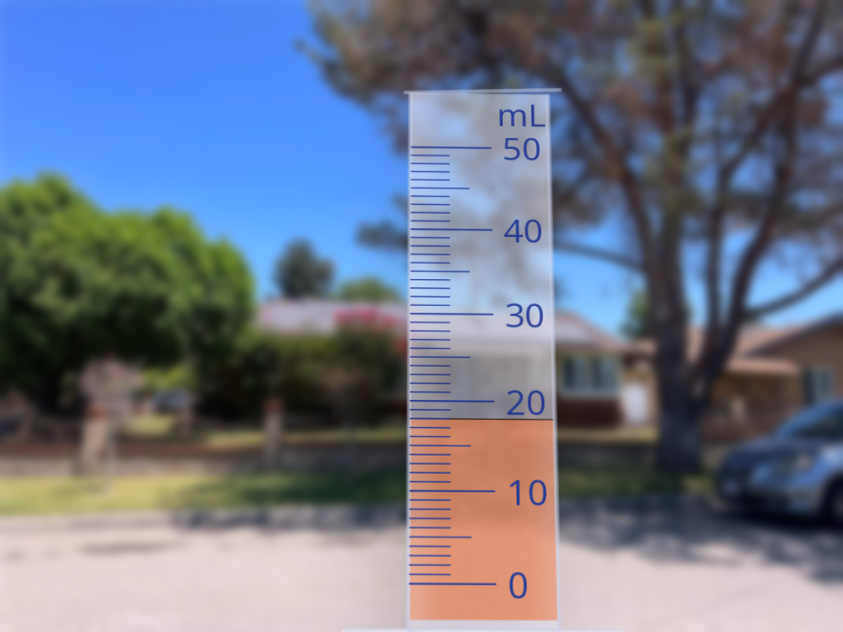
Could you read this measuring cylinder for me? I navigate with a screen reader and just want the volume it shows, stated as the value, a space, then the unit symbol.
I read 18 mL
